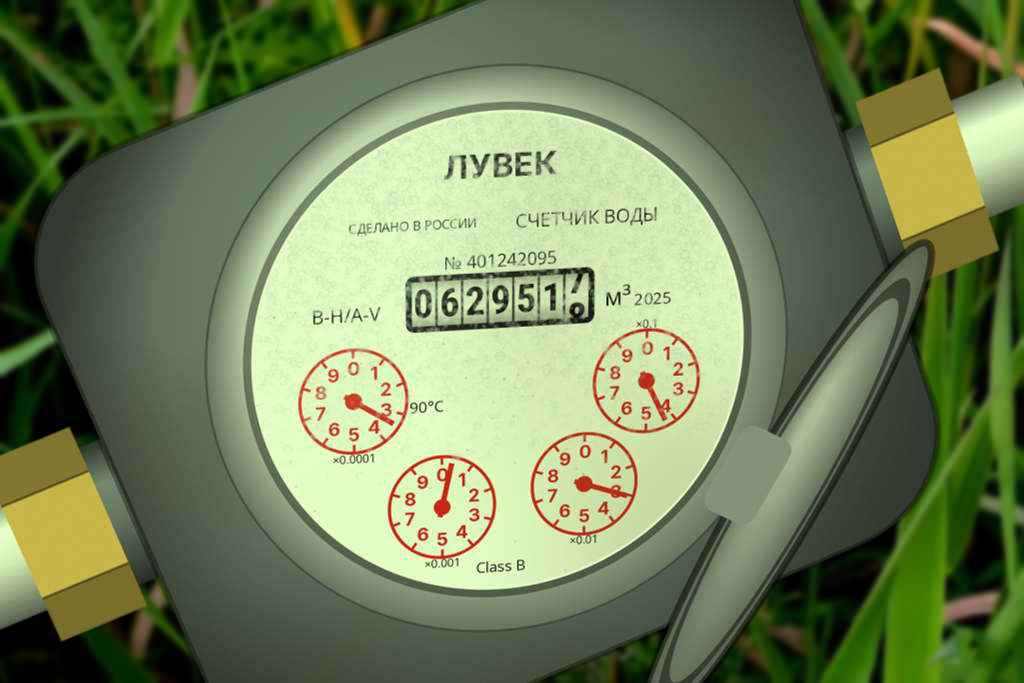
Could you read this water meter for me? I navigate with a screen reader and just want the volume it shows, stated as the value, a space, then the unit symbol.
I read 629517.4303 m³
